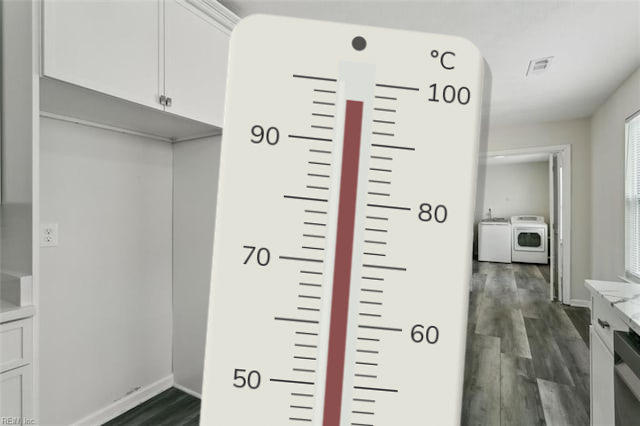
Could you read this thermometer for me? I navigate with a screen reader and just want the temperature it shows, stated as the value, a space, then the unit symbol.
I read 97 °C
